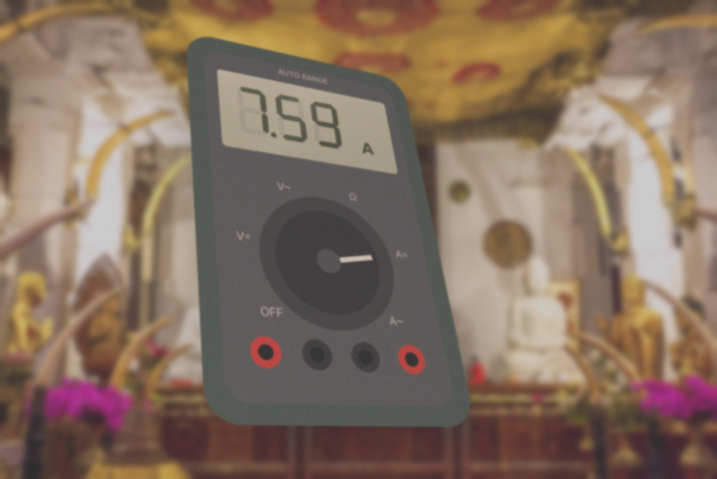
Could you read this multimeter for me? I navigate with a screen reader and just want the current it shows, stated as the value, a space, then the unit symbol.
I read 7.59 A
